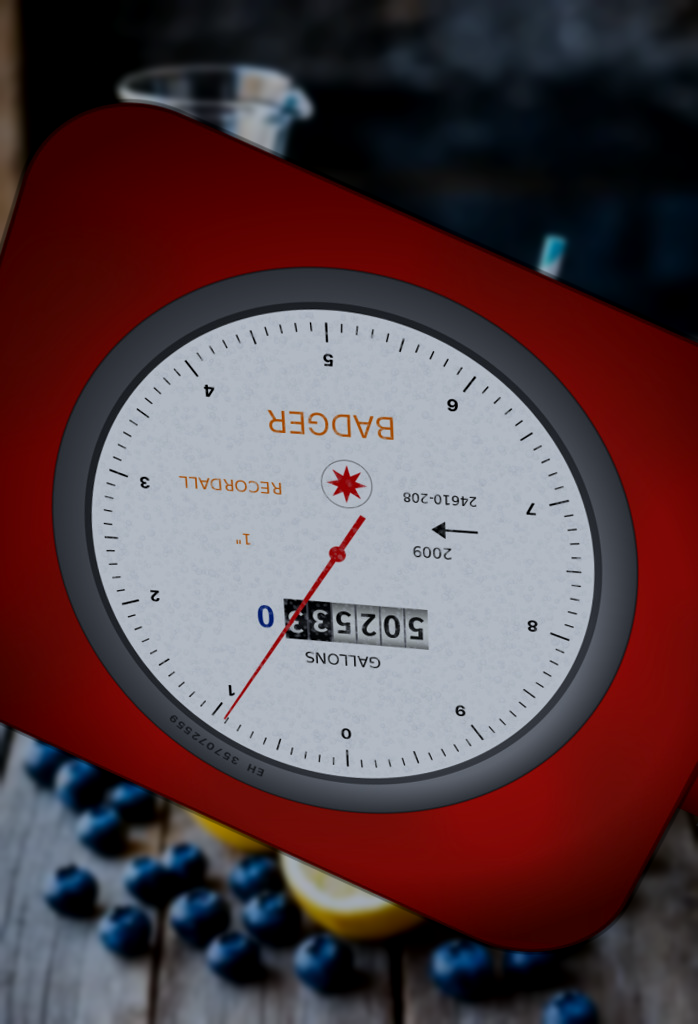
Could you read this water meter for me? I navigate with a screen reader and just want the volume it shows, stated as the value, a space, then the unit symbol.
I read 5025330.9 gal
